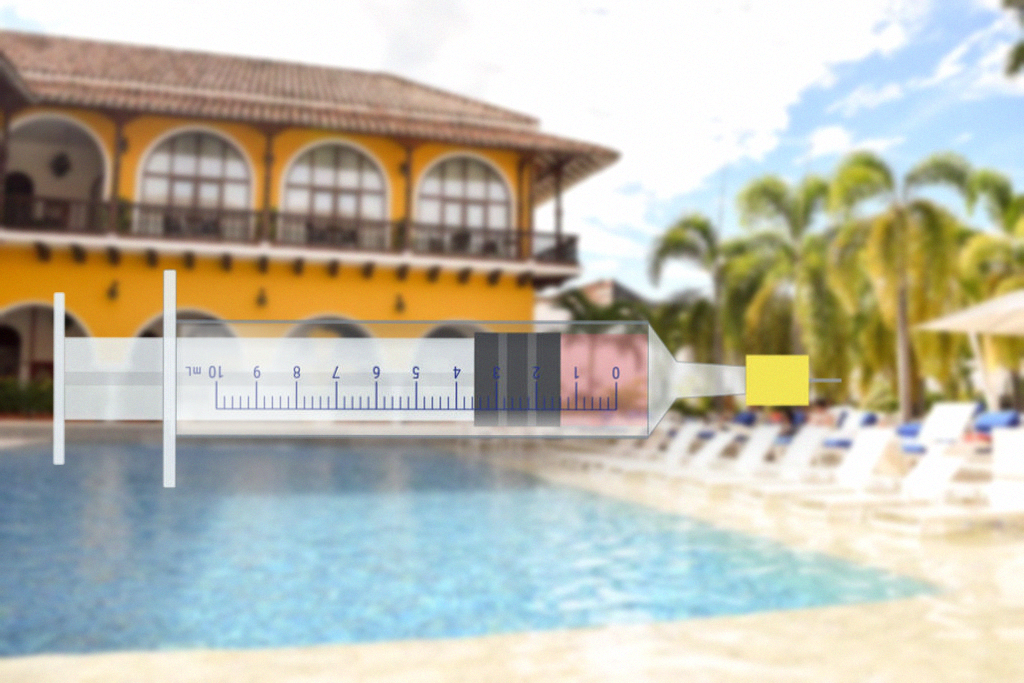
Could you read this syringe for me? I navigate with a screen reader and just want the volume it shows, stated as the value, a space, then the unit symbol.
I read 1.4 mL
